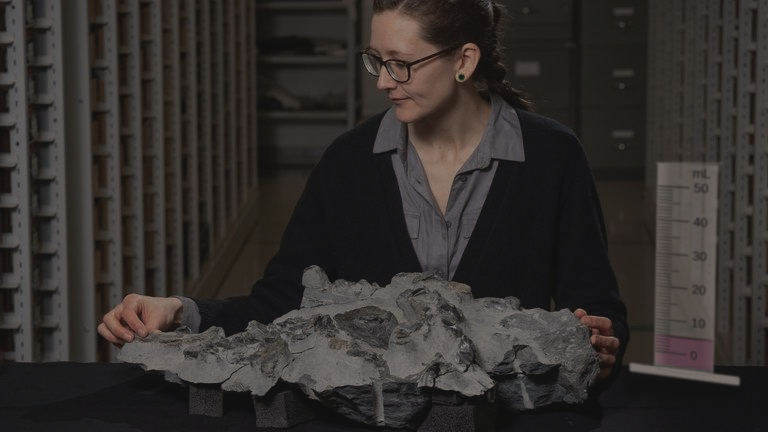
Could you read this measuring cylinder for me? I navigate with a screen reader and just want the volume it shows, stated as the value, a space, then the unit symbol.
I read 5 mL
